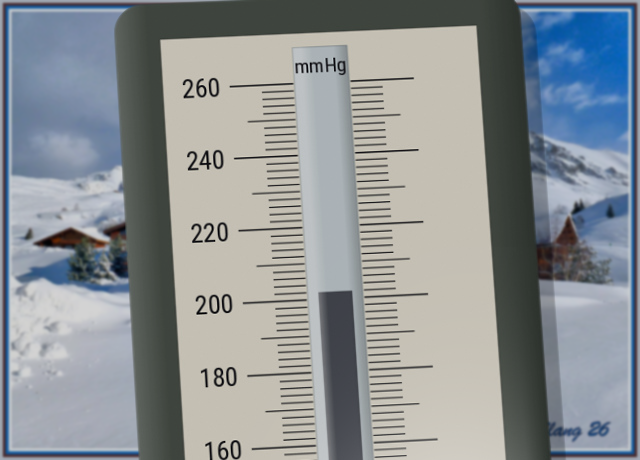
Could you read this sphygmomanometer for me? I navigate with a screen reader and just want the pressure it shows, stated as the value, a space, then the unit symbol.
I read 202 mmHg
